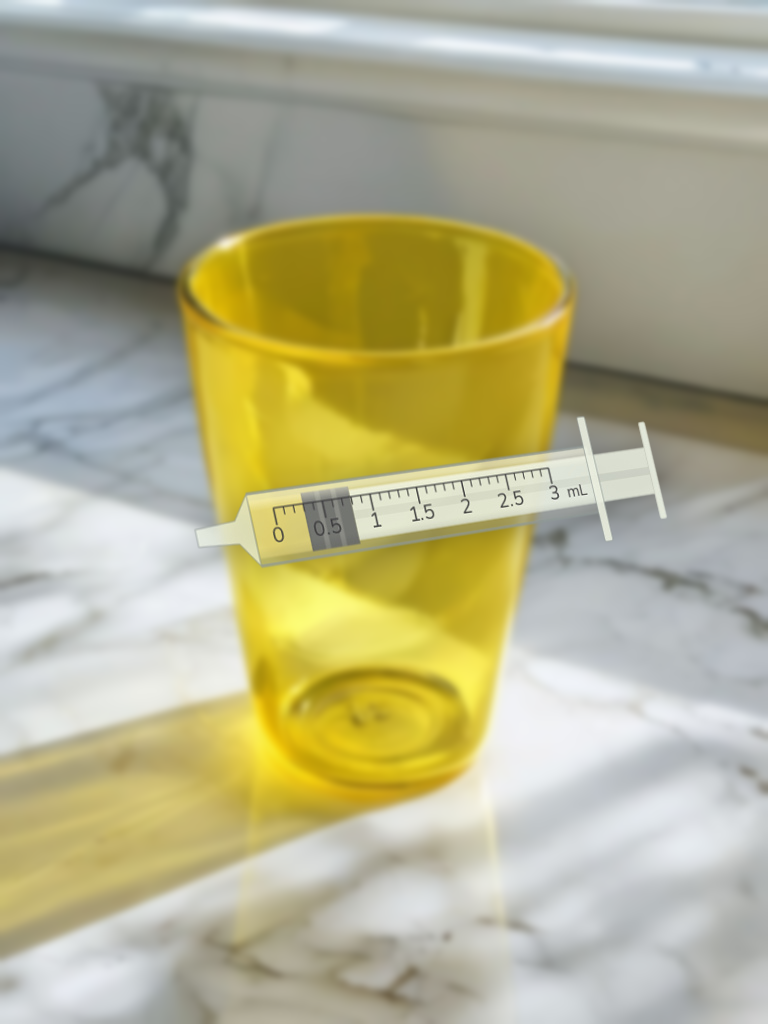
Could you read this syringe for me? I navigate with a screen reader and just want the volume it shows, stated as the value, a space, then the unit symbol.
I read 0.3 mL
